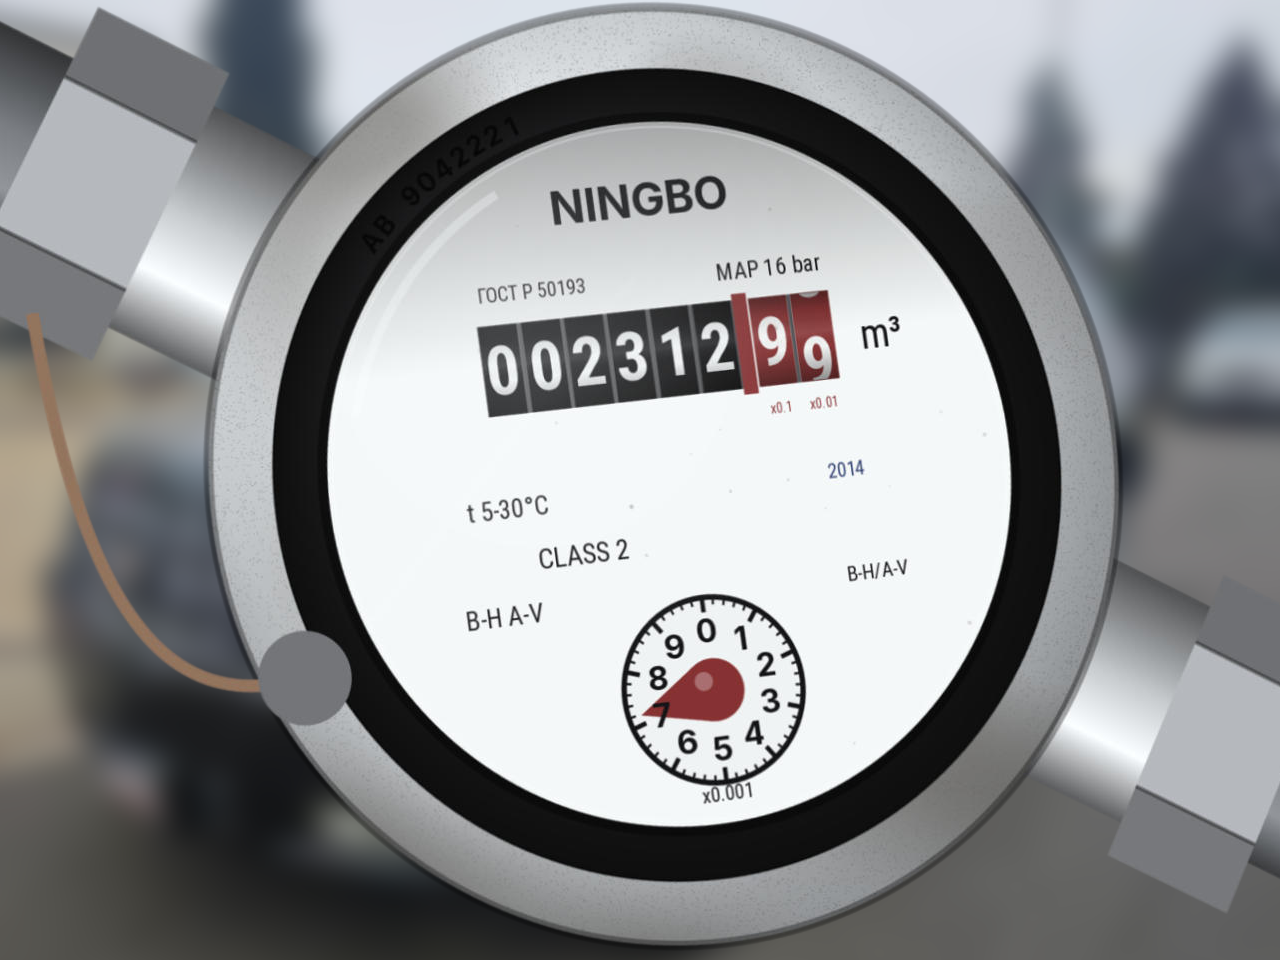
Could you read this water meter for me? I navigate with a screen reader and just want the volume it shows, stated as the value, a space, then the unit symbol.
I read 2312.987 m³
